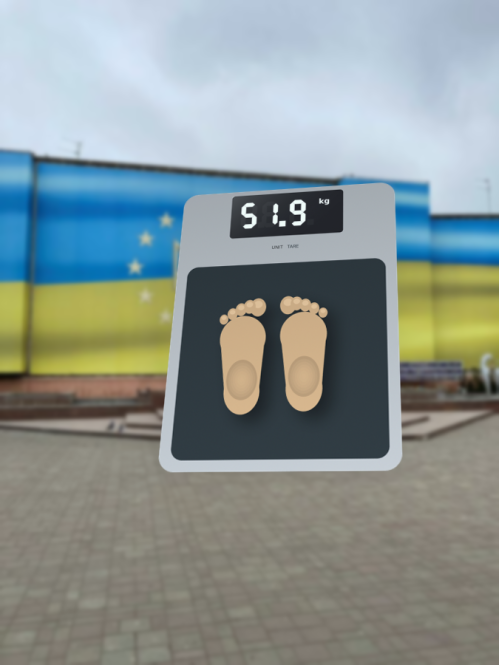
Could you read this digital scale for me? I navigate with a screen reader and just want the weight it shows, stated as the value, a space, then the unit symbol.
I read 51.9 kg
